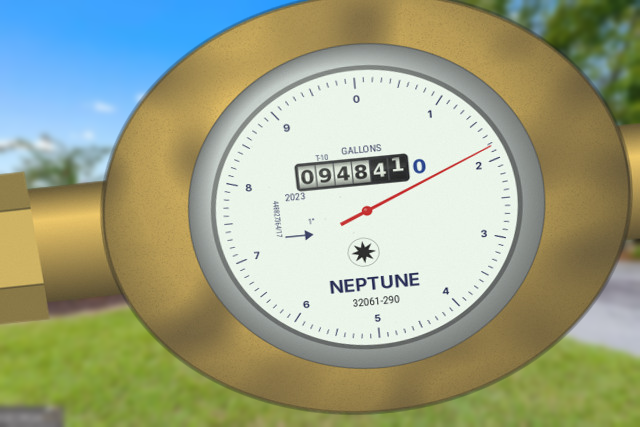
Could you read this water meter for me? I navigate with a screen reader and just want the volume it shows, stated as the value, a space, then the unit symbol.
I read 948411.8 gal
